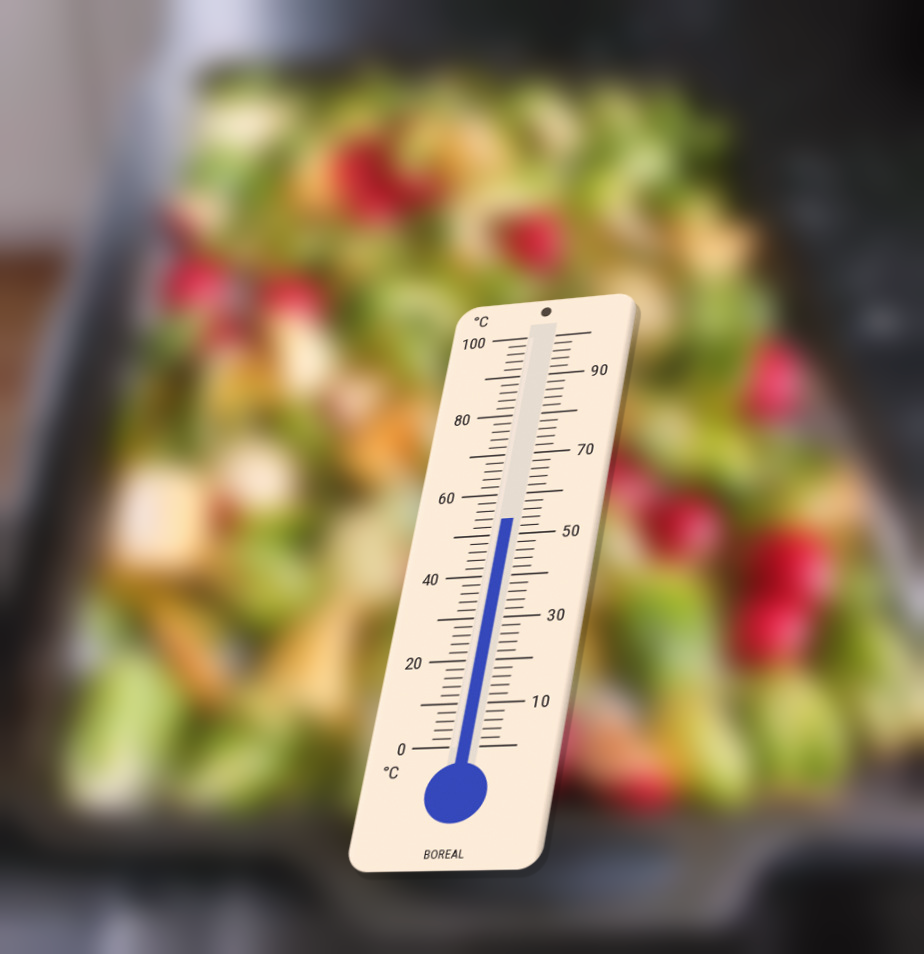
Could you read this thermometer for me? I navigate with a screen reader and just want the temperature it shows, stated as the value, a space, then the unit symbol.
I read 54 °C
